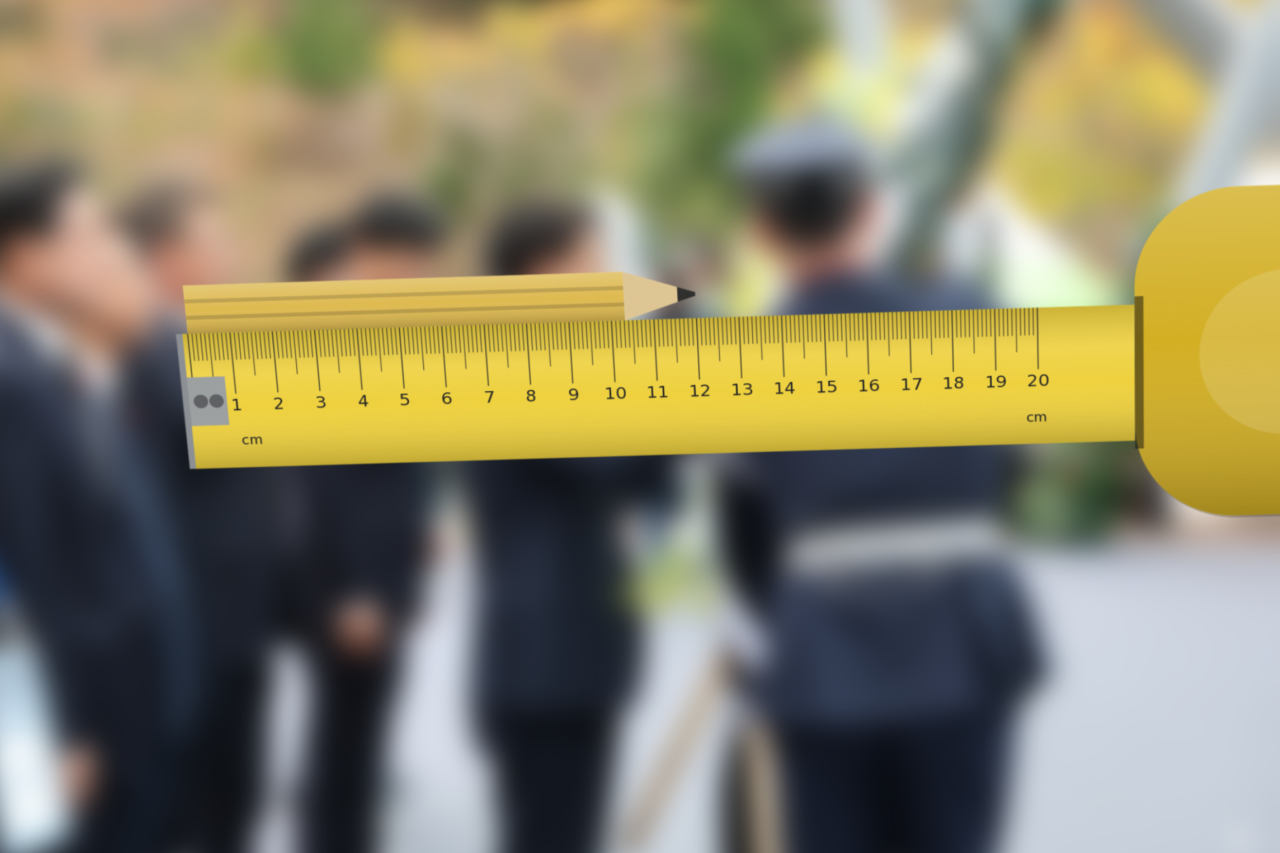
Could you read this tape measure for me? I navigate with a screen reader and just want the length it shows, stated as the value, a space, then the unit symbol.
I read 12 cm
